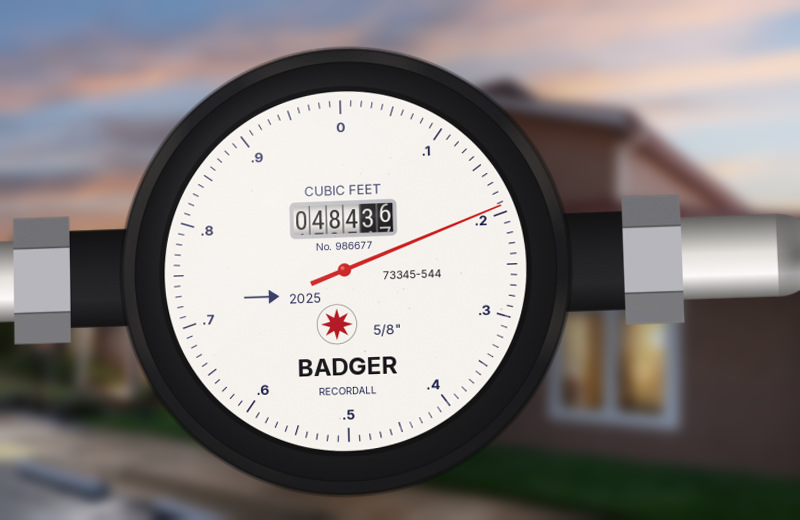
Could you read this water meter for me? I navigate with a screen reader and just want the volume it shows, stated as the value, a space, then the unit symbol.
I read 48436.19 ft³
